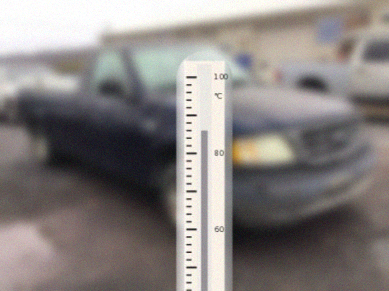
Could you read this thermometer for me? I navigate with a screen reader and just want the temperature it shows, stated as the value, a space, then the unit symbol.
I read 86 °C
